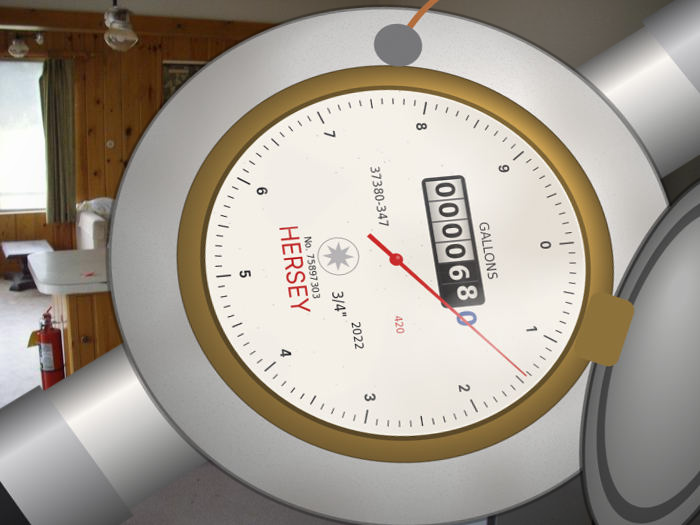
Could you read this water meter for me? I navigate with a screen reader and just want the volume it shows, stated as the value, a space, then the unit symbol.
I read 681.4 gal
